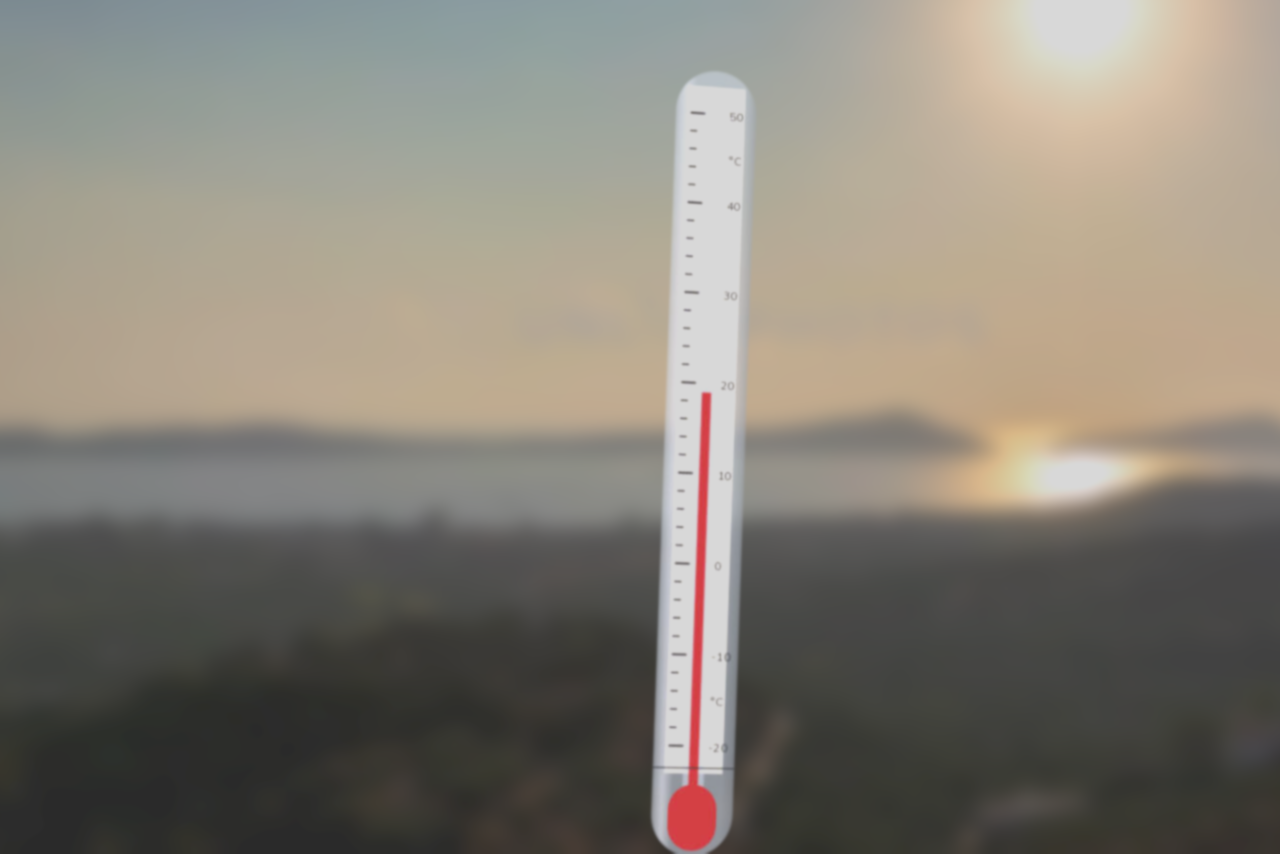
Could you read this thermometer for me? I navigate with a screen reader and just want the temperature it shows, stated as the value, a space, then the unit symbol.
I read 19 °C
